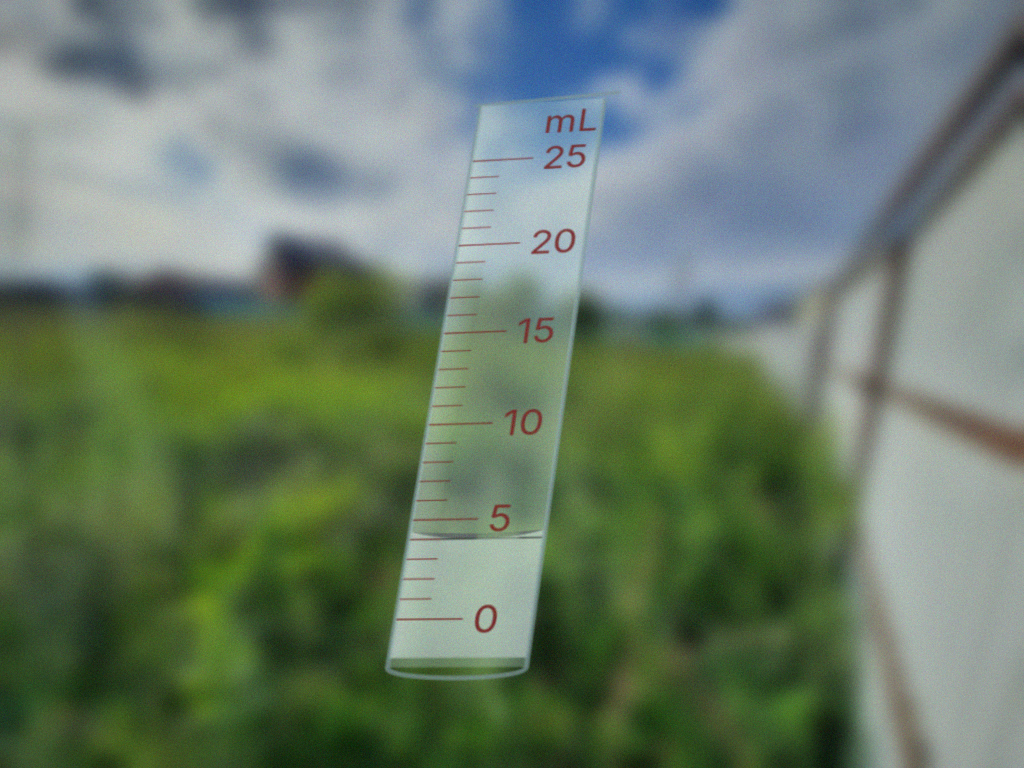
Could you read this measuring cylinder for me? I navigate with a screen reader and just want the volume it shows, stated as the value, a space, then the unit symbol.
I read 4 mL
